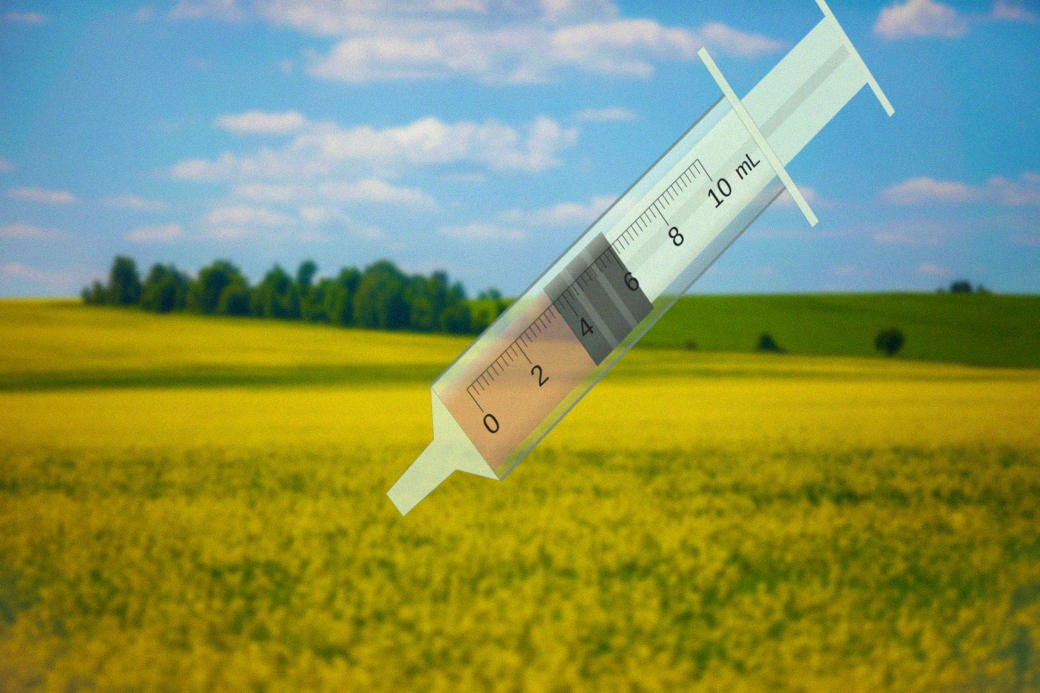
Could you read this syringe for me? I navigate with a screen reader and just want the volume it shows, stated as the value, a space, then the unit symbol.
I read 3.6 mL
